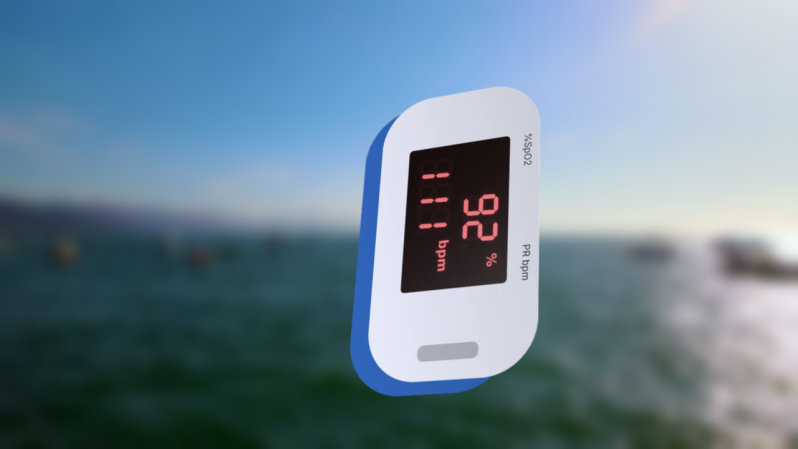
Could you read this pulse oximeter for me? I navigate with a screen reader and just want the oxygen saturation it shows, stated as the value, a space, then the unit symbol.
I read 92 %
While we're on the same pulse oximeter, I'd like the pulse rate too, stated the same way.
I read 111 bpm
